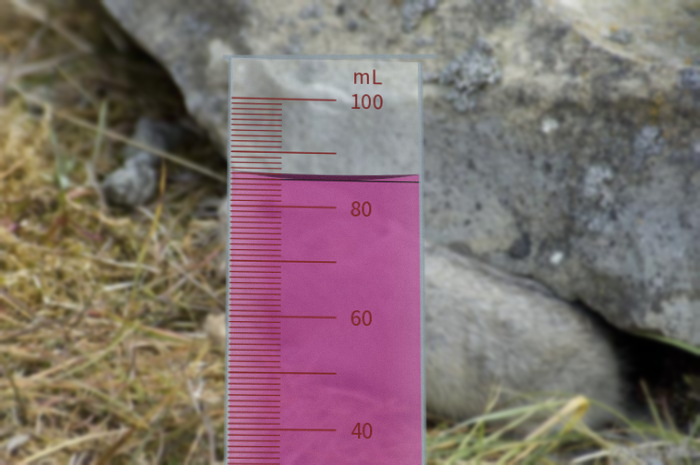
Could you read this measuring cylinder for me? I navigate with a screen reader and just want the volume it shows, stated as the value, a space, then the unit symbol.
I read 85 mL
